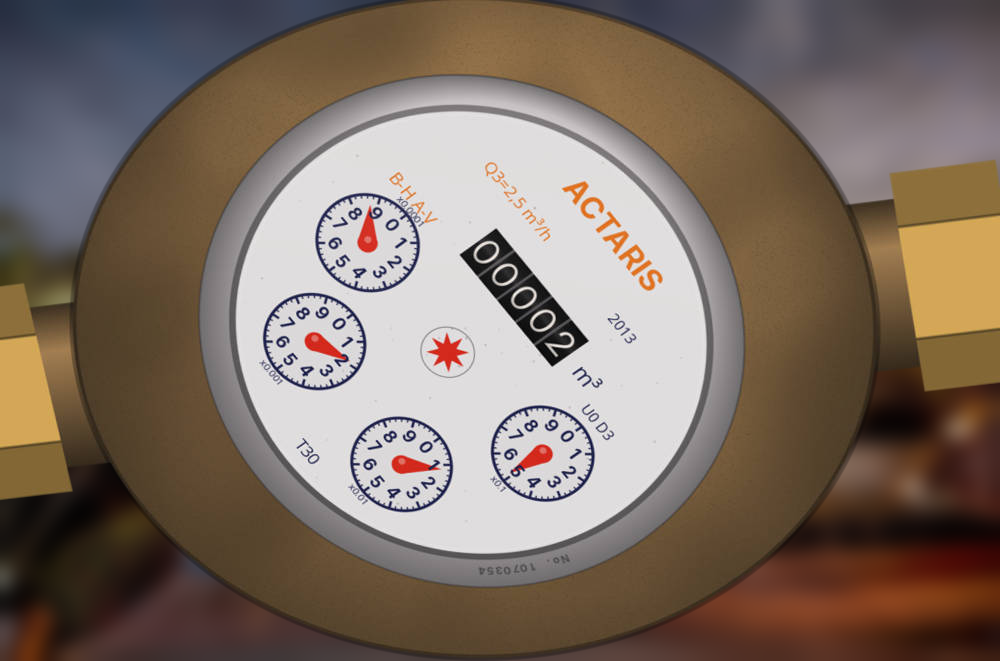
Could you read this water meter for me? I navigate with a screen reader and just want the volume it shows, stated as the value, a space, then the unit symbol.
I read 2.5118 m³
